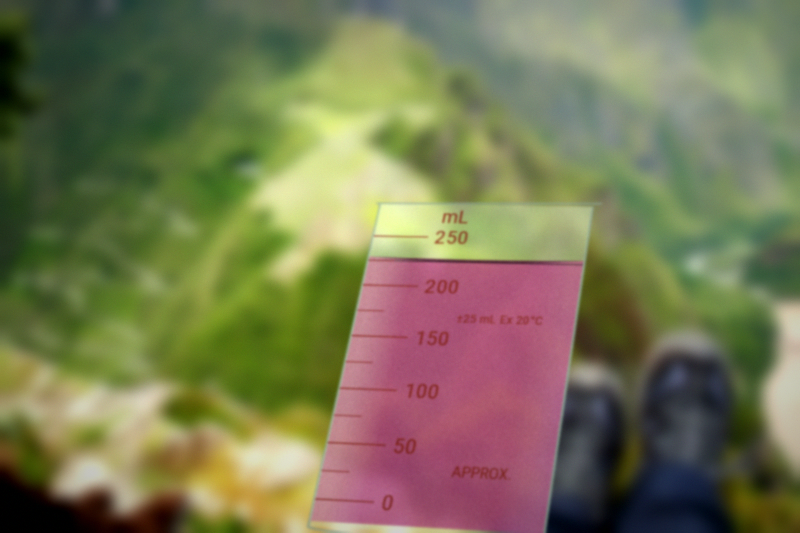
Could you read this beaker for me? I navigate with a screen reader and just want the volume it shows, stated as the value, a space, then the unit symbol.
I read 225 mL
